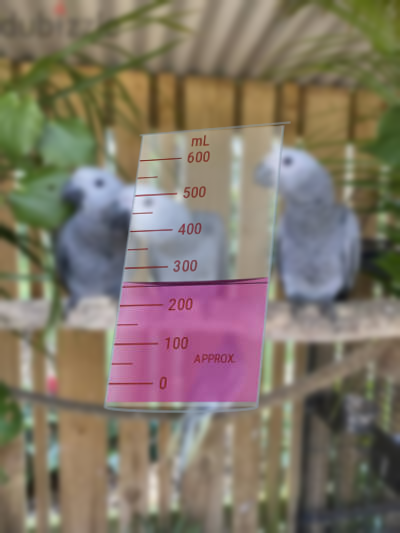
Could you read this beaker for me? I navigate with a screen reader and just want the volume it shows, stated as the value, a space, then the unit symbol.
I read 250 mL
